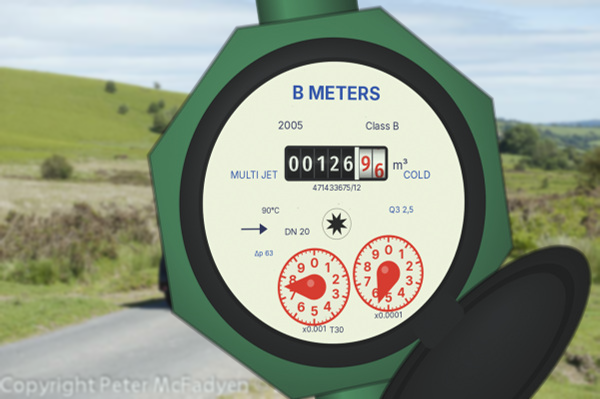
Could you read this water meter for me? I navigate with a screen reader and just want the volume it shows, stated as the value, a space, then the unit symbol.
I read 126.9575 m³
